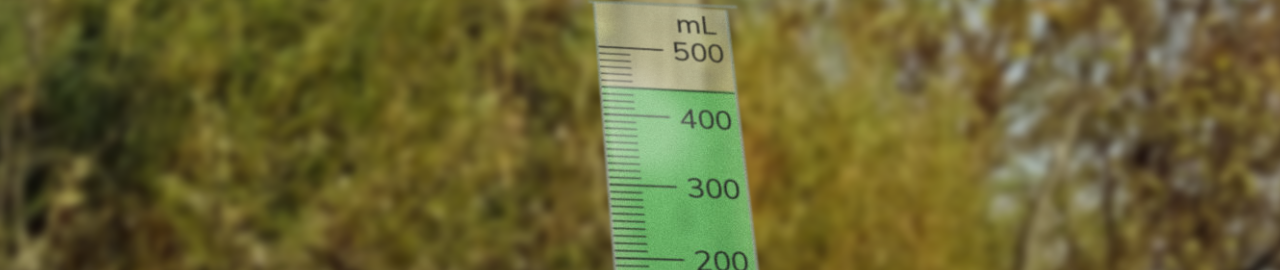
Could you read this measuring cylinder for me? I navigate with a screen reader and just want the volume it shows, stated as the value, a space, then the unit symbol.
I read 440 mL
